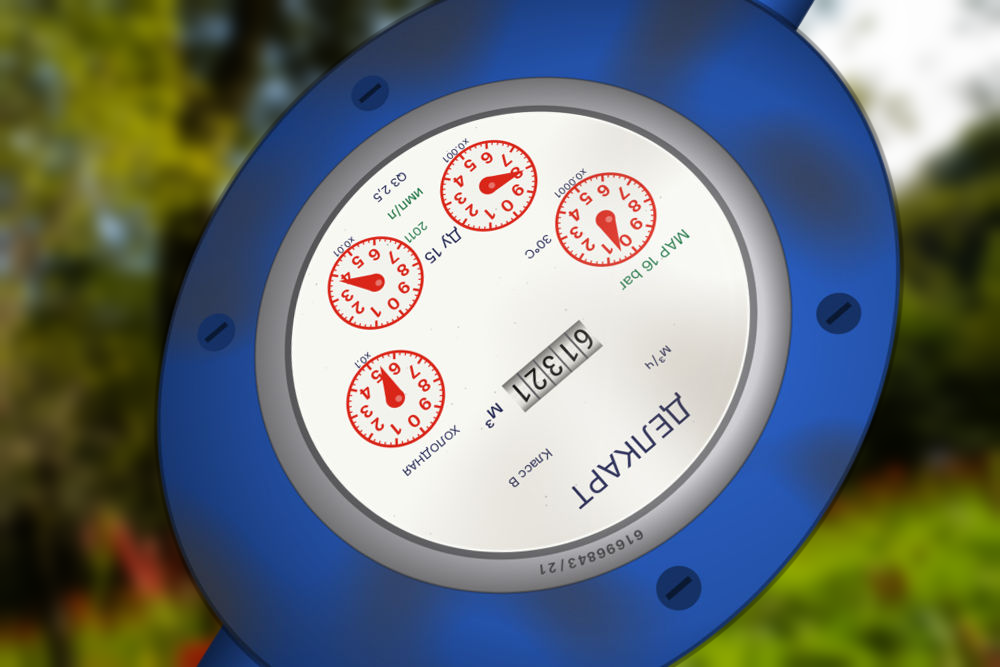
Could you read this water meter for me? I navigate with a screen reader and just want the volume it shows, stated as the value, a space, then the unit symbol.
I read 61321.5380 m³
